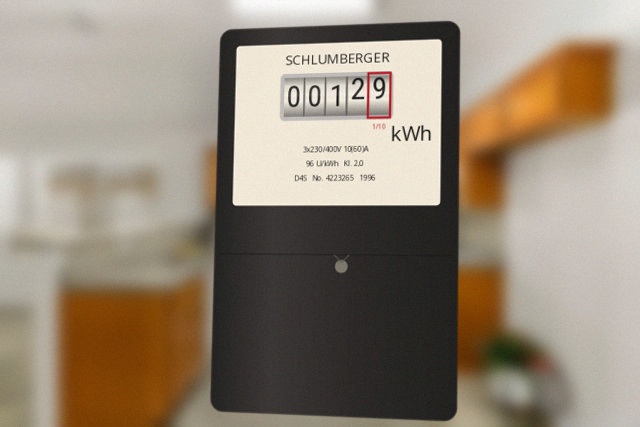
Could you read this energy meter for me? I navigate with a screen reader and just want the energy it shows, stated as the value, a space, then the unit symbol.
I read 12.9 kWh
